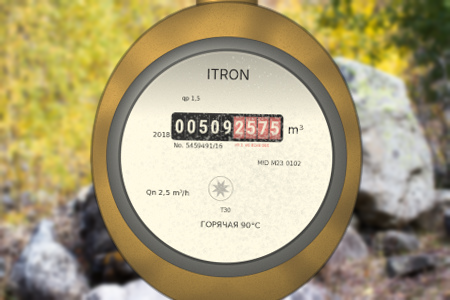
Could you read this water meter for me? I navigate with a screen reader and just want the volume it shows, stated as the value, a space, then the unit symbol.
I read 509.2575 m³
